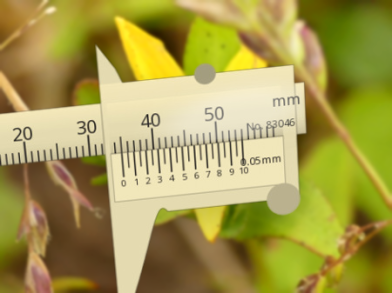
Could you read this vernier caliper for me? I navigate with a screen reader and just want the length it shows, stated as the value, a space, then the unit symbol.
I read 35.0 mm
